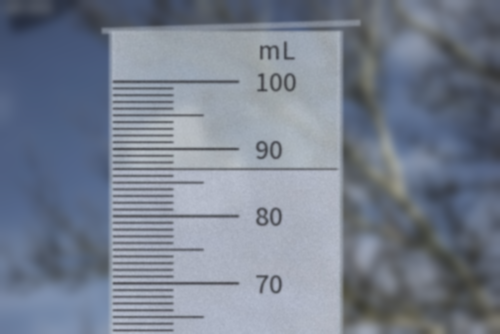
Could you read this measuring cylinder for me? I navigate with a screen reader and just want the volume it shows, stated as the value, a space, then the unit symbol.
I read 87 mL
